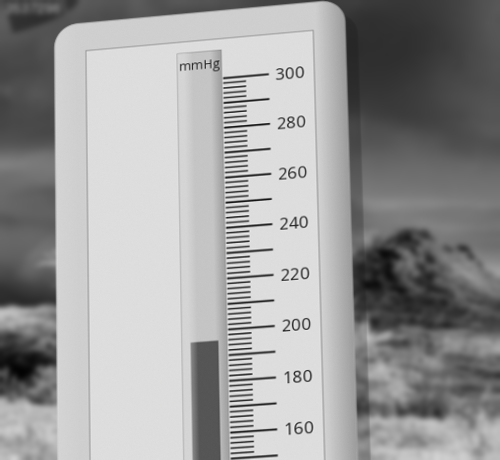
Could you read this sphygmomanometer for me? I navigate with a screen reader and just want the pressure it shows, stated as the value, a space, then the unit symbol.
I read 196 mmHg
